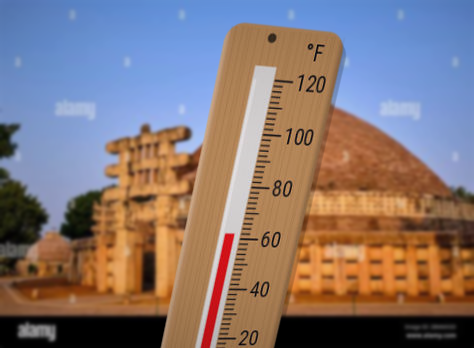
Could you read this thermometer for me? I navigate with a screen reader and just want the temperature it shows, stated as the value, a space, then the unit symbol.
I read 62 °F
